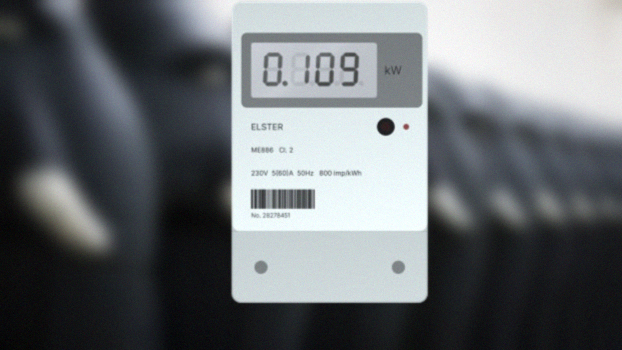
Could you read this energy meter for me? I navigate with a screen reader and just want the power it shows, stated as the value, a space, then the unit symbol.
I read 0.109 kW
